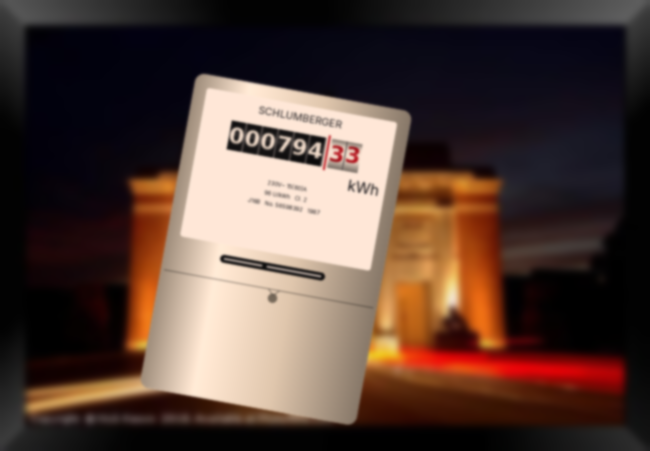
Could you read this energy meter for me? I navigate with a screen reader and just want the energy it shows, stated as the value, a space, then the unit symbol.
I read 794.33 kWh
